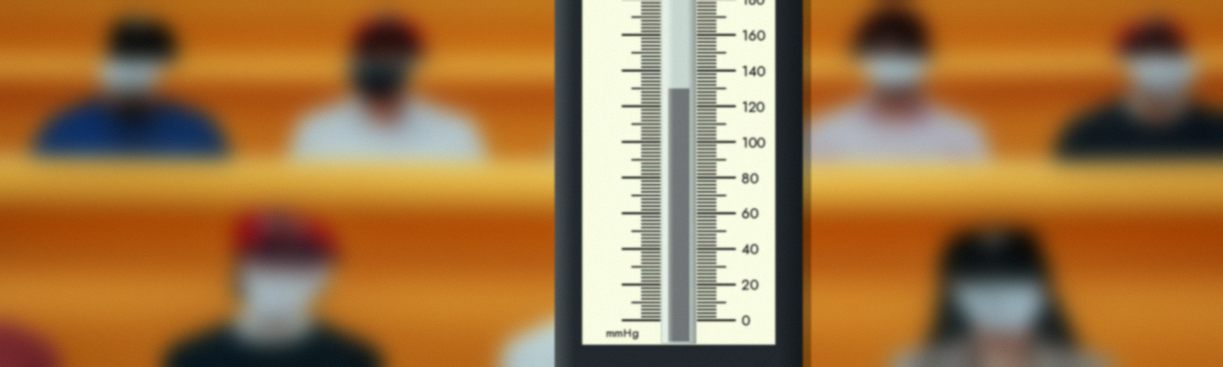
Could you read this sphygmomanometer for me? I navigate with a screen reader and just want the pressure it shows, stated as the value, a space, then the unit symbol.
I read 130 mmHg
